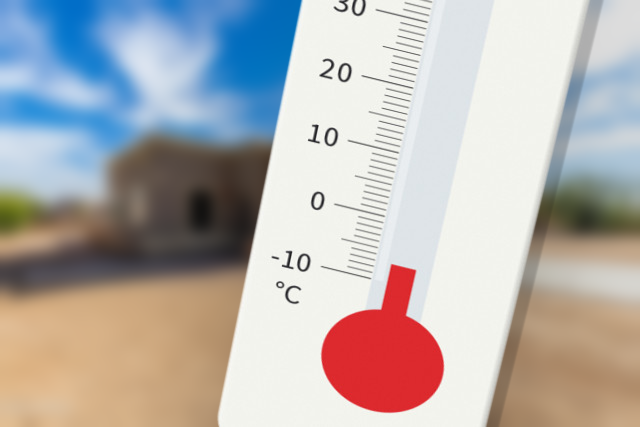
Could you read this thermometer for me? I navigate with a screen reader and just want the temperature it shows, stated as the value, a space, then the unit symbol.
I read -7 °C
